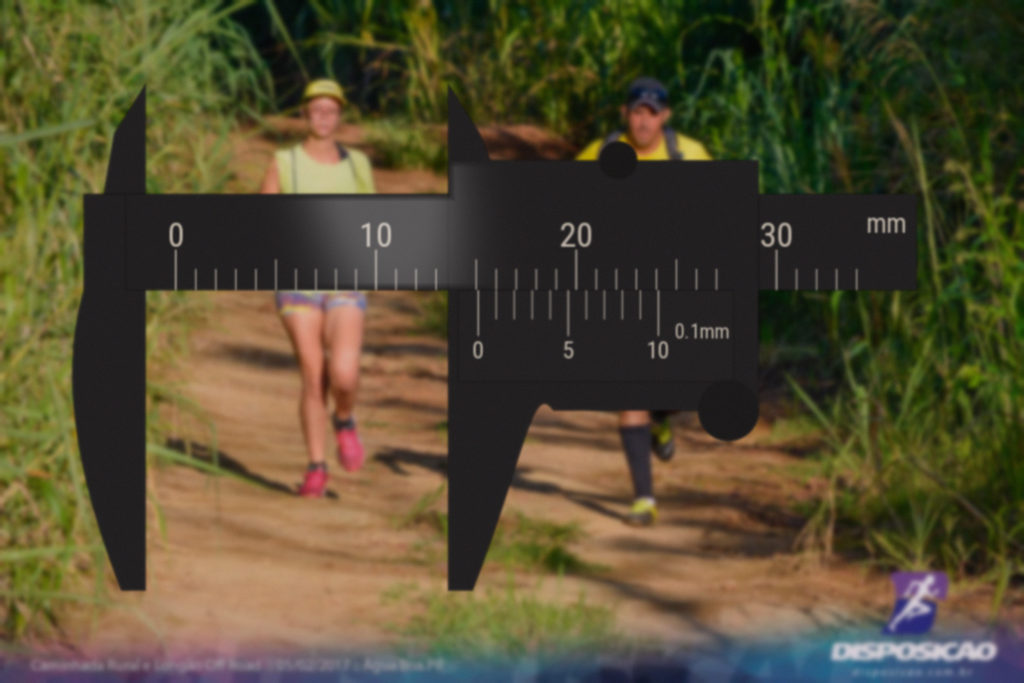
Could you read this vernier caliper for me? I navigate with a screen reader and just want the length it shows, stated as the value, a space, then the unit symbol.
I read 15.1 mm
